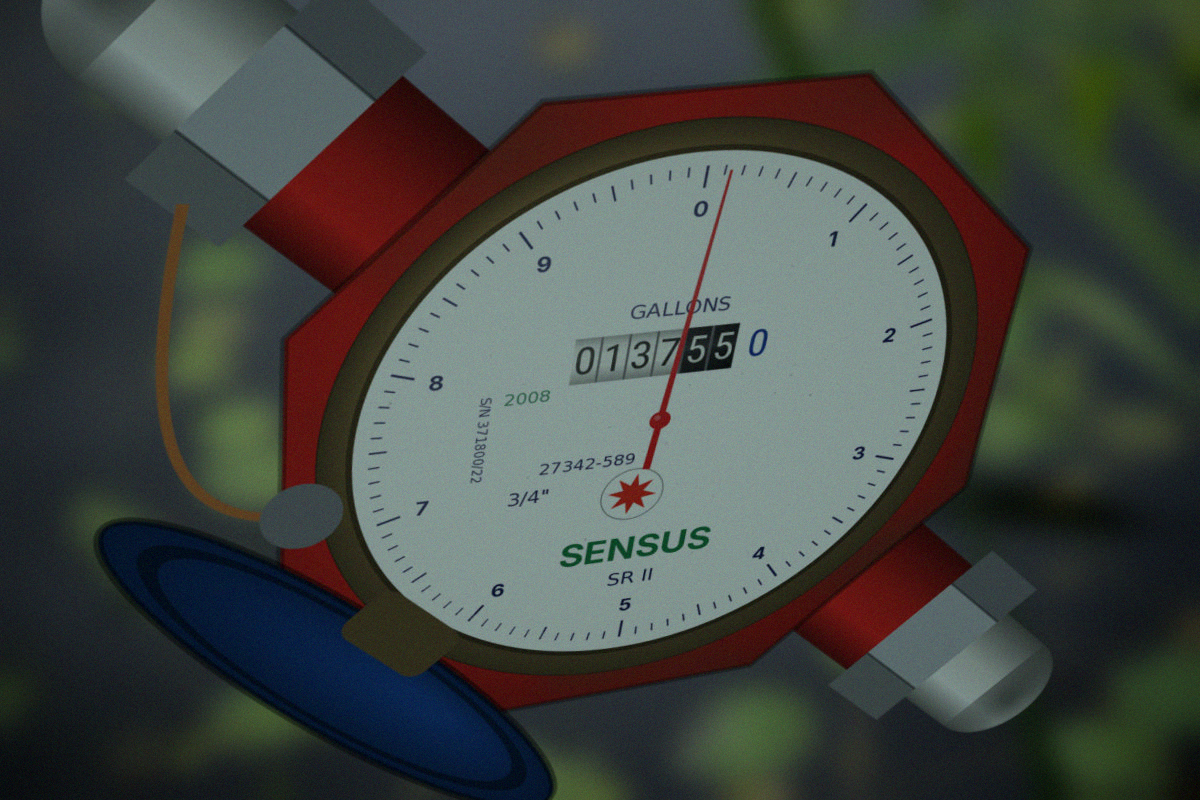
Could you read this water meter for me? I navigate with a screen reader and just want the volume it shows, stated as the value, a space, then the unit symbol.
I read 137550.1 gal
